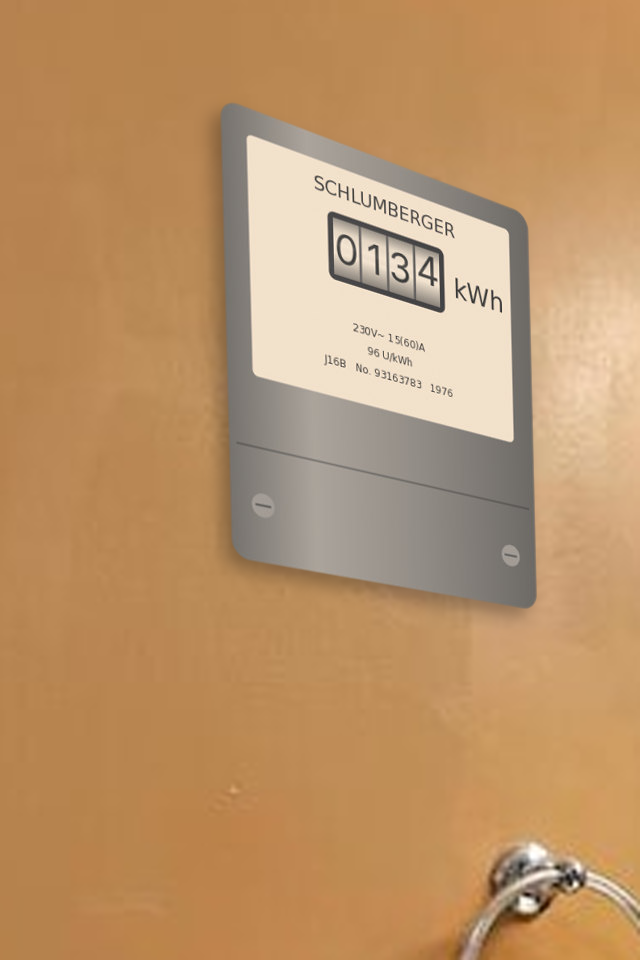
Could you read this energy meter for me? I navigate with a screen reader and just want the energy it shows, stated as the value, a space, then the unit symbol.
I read 134 kWh
